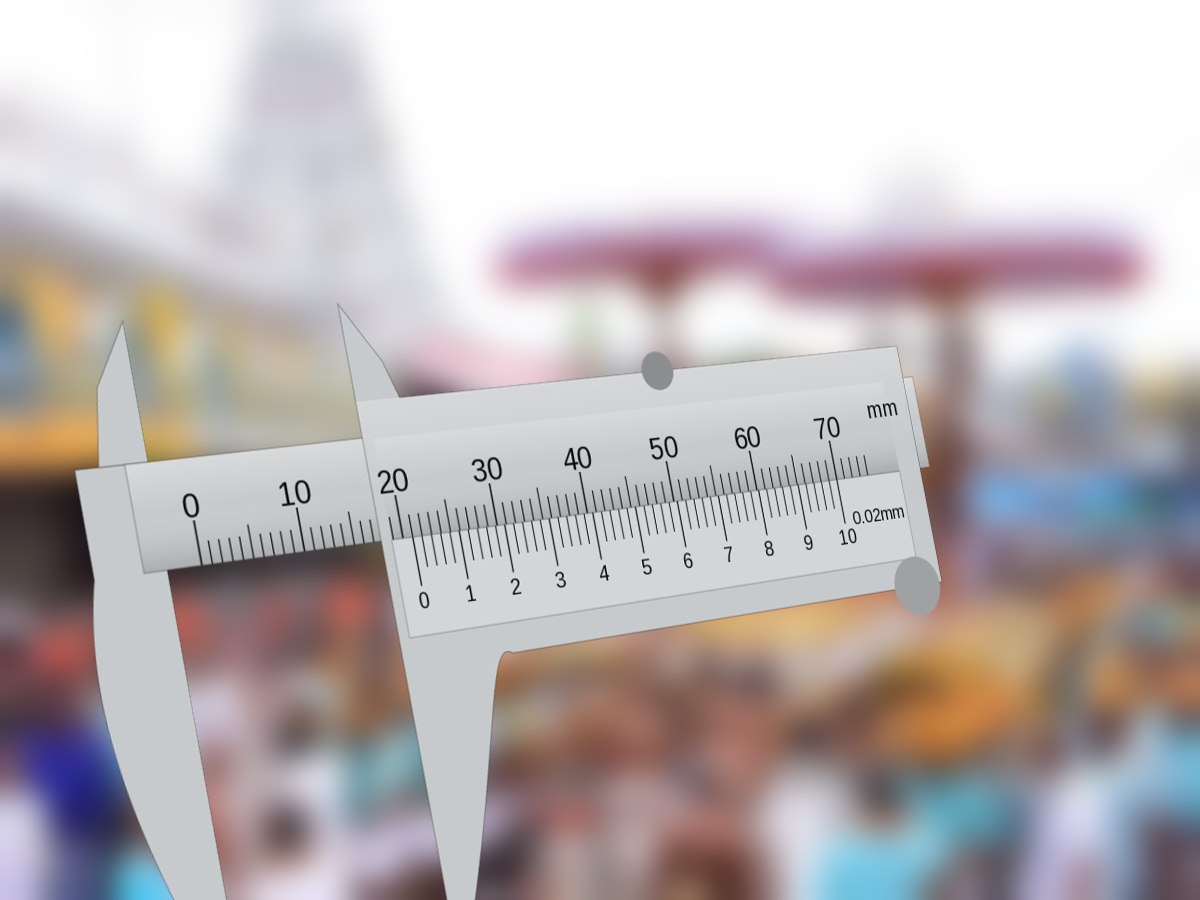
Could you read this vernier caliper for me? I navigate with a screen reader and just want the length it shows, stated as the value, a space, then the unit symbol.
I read 21.0 mm
